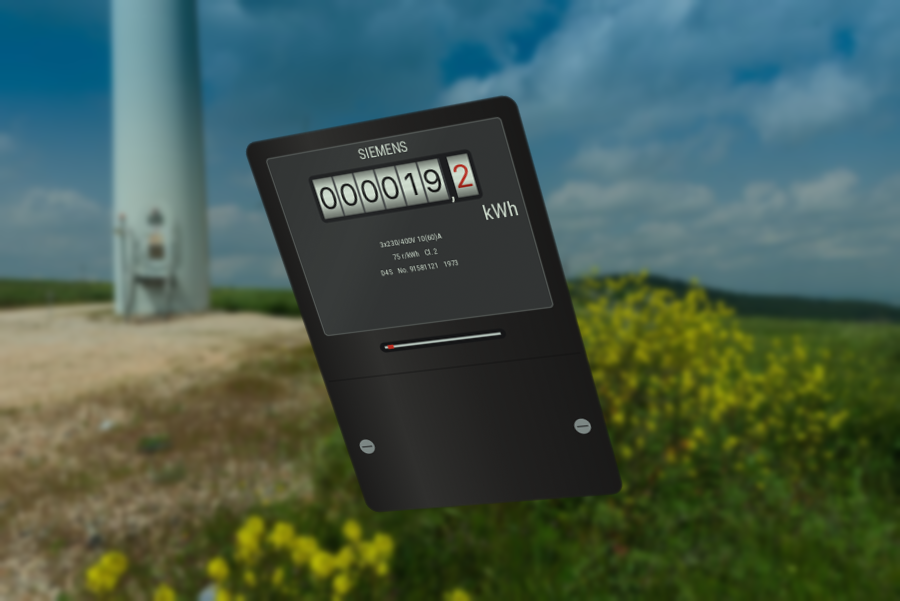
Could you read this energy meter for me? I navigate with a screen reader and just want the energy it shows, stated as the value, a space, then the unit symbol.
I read 19.2 kWh
